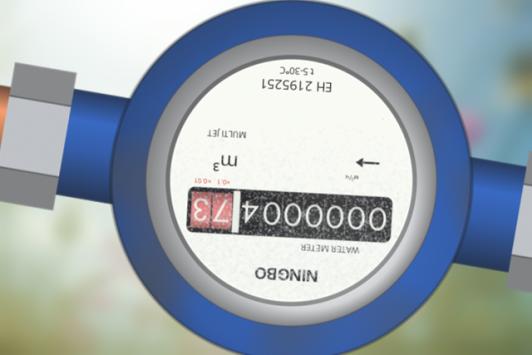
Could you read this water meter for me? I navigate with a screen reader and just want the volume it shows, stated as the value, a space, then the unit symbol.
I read 4.73 m³
